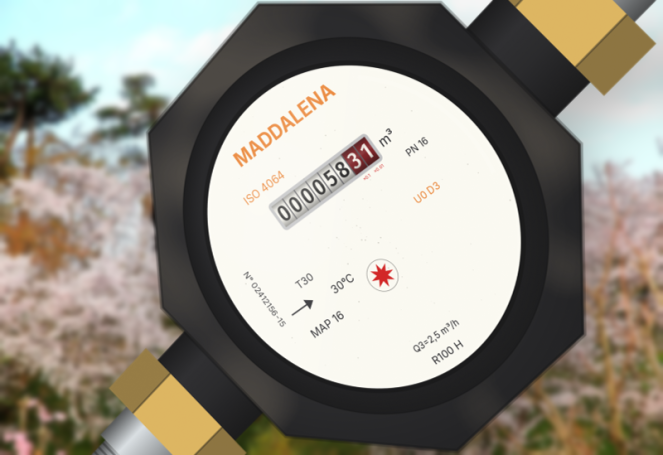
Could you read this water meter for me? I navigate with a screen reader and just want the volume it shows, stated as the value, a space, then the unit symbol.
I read 58.31 m³
